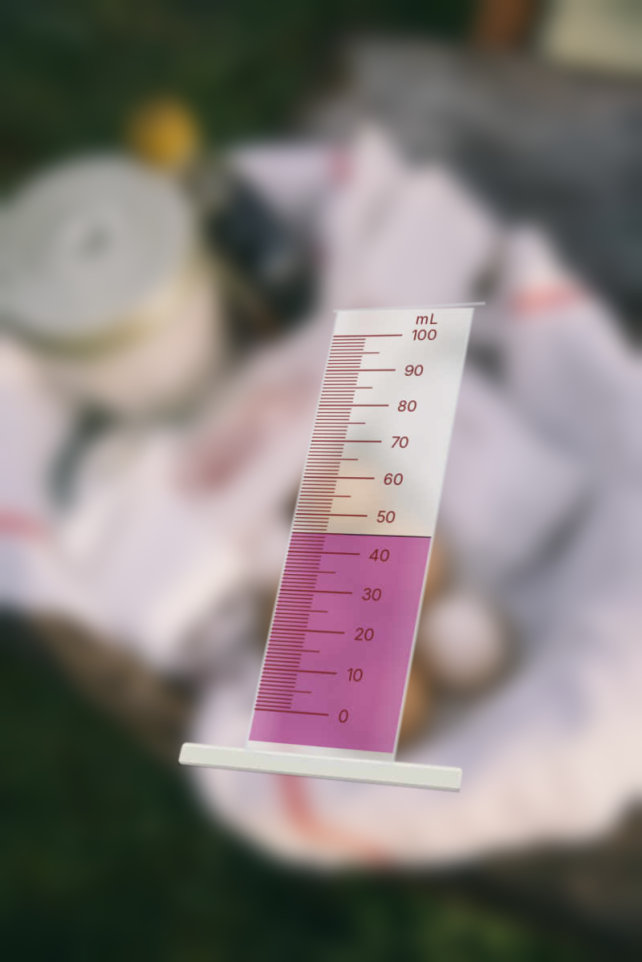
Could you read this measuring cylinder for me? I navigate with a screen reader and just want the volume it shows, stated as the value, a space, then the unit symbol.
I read 45 mL
